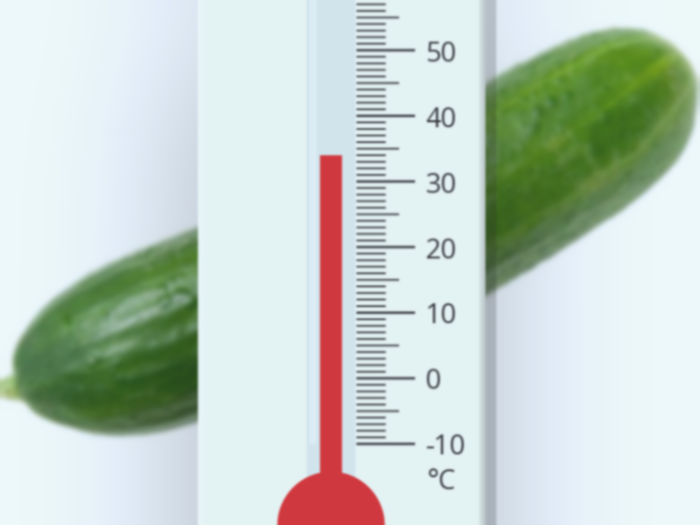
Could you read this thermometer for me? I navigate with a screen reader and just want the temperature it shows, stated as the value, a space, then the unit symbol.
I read 34 °C
